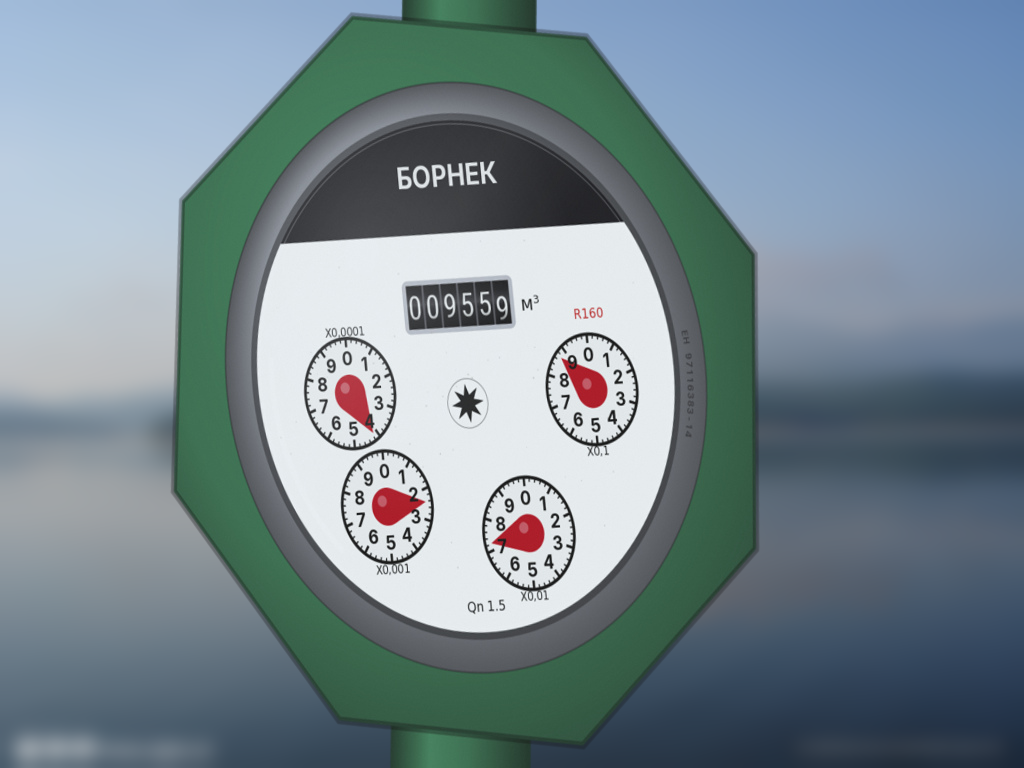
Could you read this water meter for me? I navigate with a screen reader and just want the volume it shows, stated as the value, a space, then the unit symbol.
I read 9558.8724 m³
